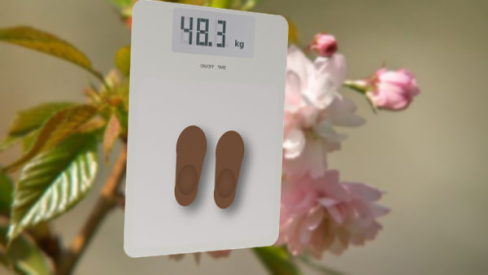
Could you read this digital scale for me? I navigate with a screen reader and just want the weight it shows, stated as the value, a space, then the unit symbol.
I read 48.3 kg
